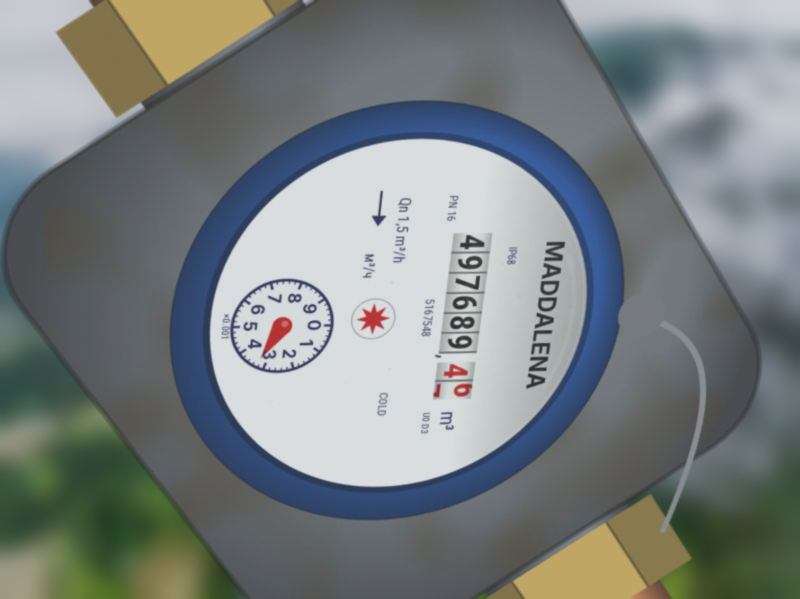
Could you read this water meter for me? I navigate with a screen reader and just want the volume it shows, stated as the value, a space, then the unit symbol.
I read 497689.463 m³
